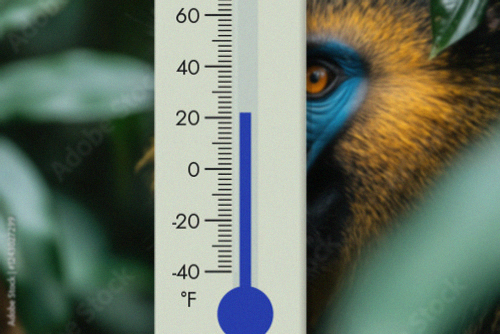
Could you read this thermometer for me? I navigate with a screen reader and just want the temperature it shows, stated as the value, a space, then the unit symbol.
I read 22 °F
